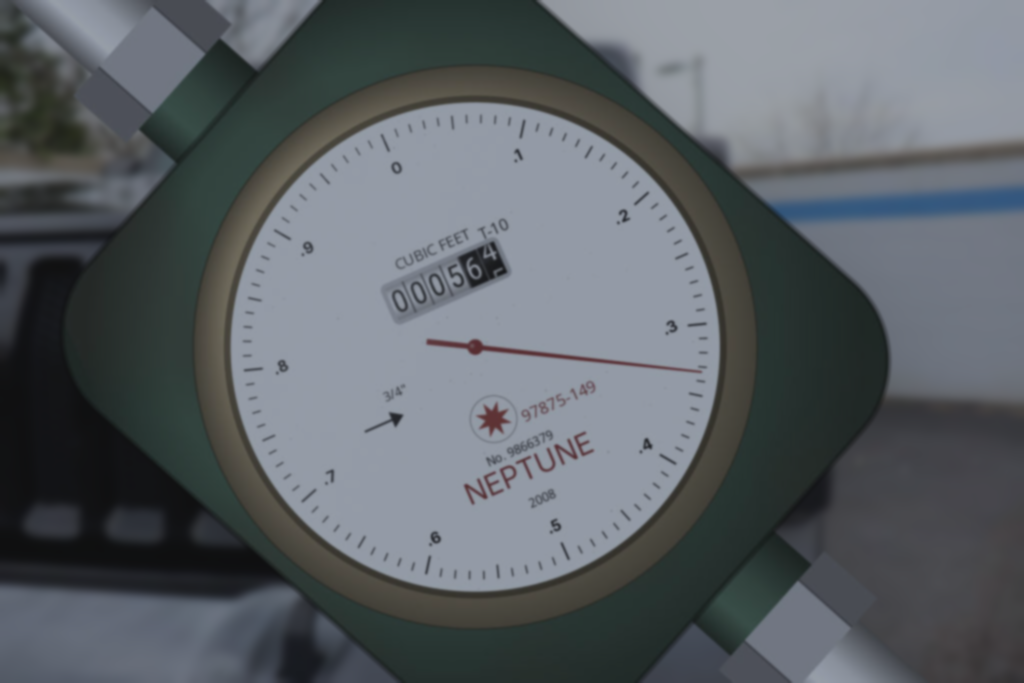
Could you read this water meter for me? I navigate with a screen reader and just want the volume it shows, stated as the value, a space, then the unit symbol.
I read 564.33 ft³
